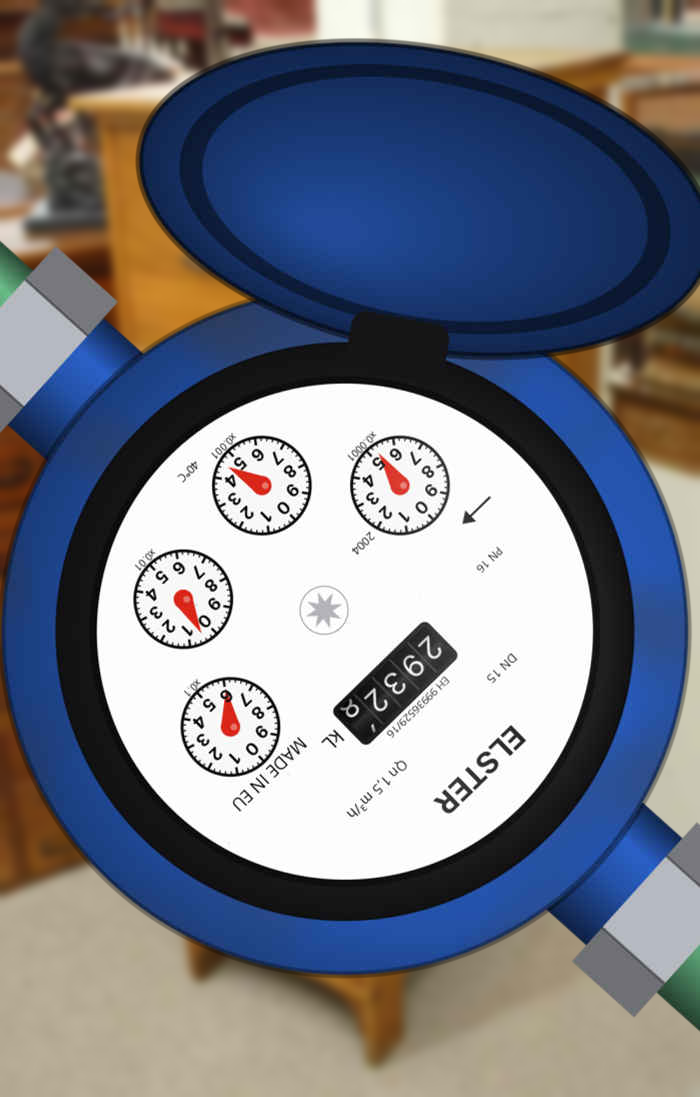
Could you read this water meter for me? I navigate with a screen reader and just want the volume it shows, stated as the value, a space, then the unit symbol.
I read 29327.6045 kL
